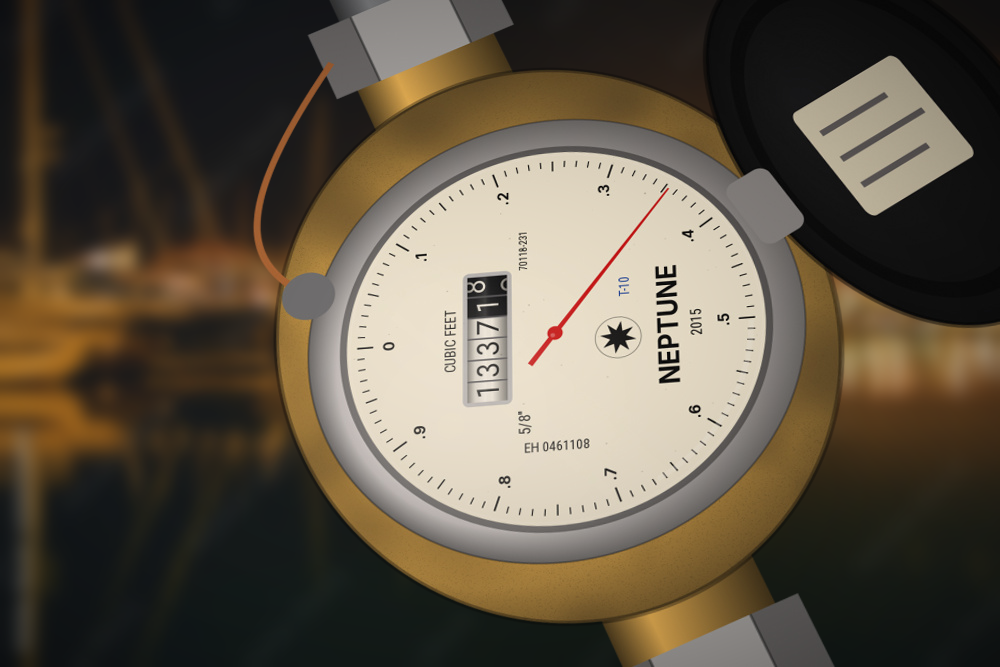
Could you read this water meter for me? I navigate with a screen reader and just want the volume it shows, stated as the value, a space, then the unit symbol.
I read 133718.35 ft³
